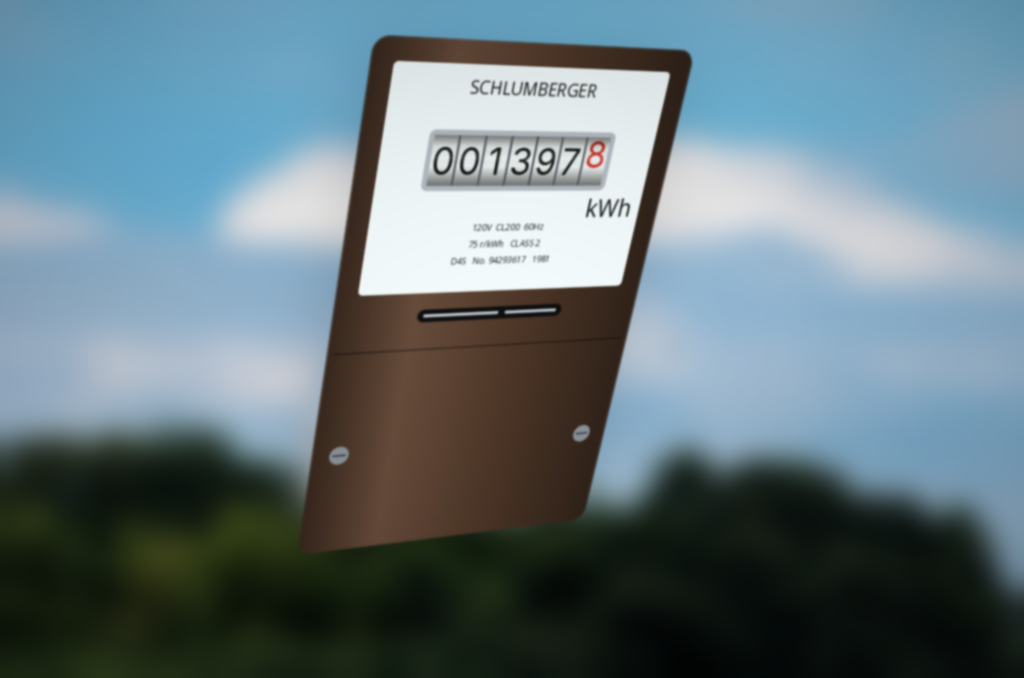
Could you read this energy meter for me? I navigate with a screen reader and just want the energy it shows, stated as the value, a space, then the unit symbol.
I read 1397.8 kWh
